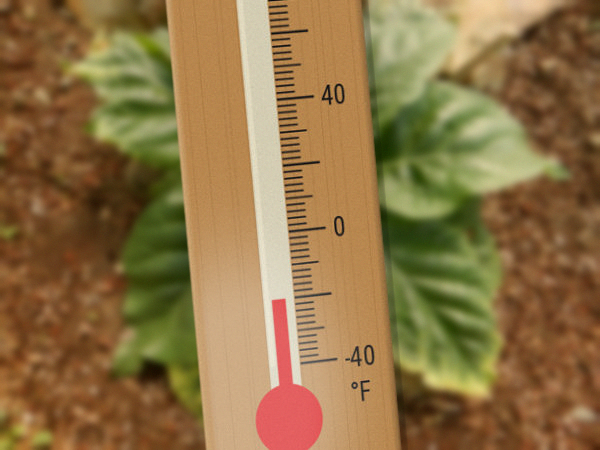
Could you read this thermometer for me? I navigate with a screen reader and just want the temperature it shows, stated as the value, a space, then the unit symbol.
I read -20 °F
